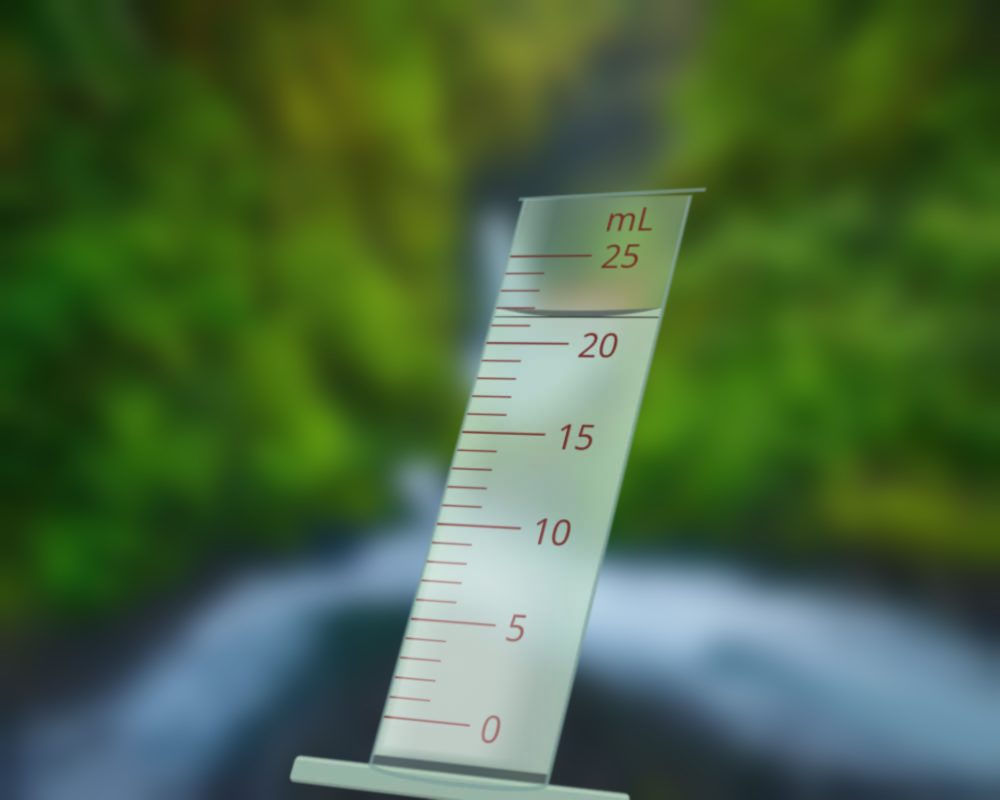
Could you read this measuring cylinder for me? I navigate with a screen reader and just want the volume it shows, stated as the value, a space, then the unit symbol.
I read 21.5 mL
